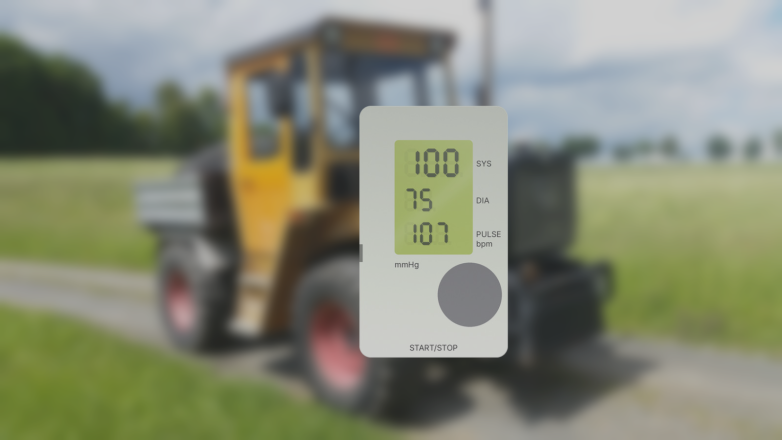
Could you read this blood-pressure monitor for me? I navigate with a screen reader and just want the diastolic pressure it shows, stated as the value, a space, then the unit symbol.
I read 75 mmHg
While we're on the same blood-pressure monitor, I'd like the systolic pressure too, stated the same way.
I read 100 mmHg
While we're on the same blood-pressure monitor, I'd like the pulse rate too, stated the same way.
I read 107 bpm
